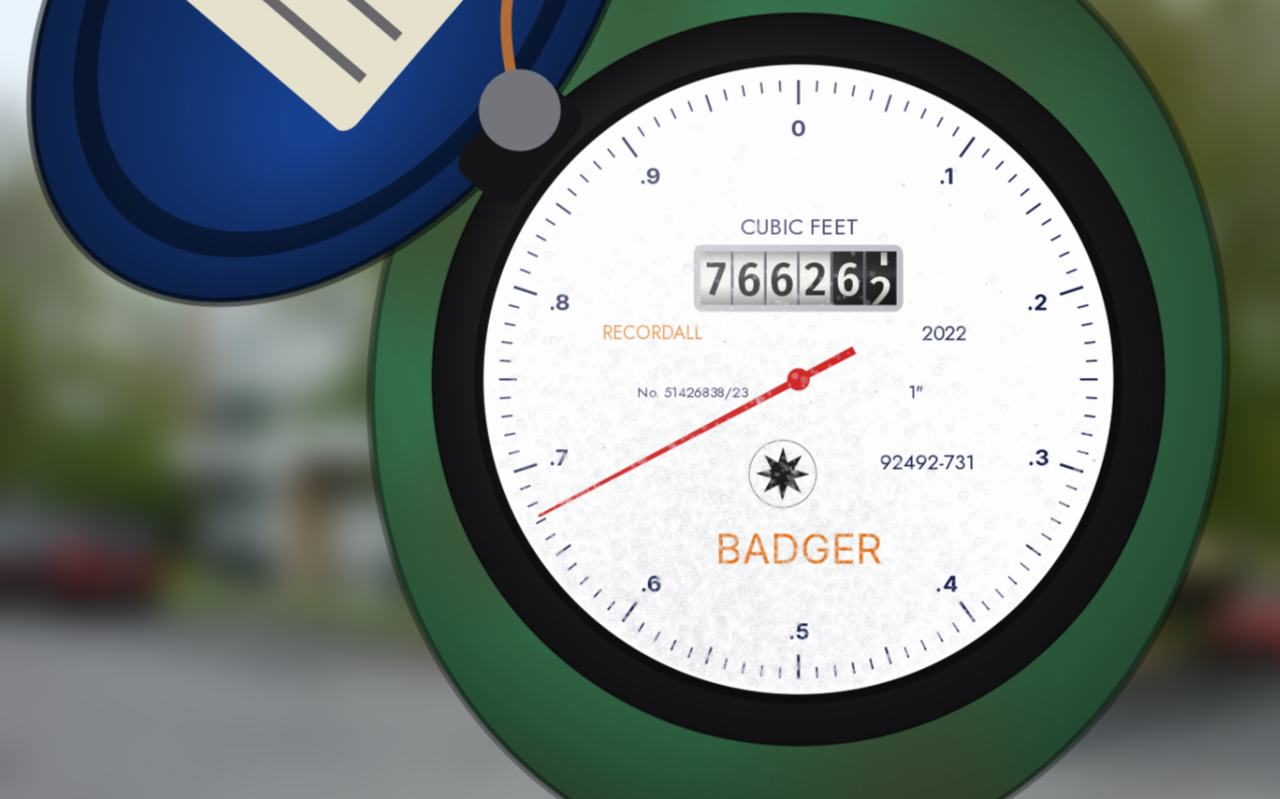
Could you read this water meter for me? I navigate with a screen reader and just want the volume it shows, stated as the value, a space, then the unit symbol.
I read 766261.67 ft³
